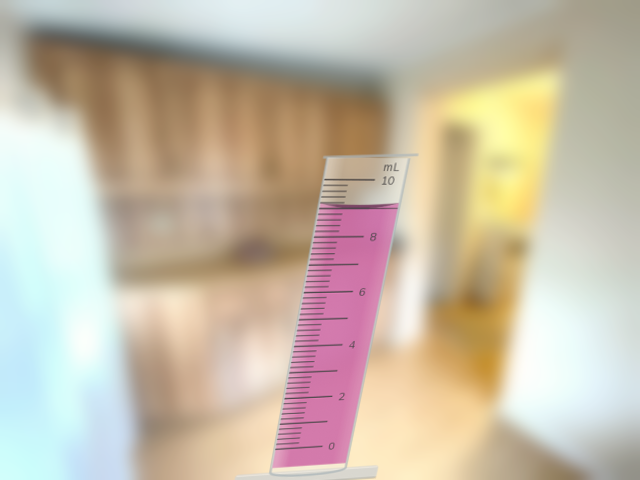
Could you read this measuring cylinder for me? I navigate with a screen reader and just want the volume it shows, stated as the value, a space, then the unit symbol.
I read 9 mL
